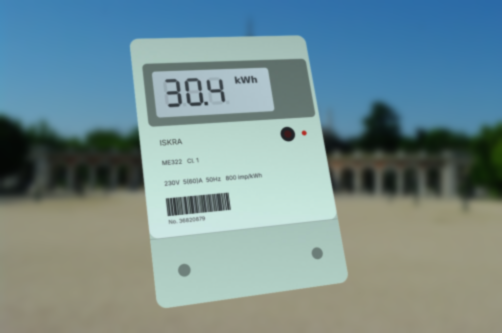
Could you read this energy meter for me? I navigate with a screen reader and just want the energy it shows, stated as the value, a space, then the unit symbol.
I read 30.4 kWh
